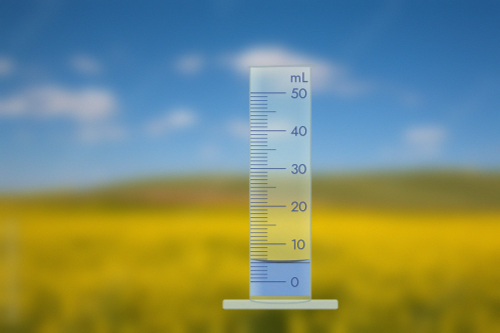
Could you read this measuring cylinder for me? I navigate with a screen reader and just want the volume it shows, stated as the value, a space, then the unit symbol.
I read 5 mL
